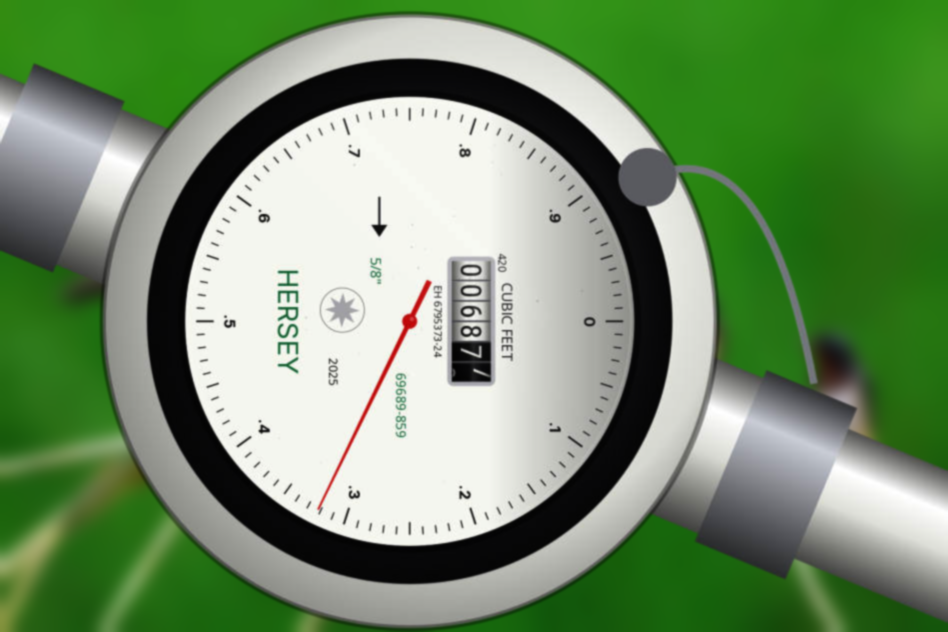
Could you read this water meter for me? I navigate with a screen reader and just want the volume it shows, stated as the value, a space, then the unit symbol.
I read 6877.32 ft³
